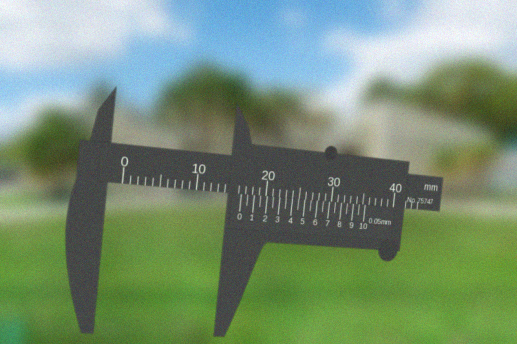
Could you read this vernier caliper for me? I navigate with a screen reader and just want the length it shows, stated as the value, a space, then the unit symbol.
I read 16.4 mm
